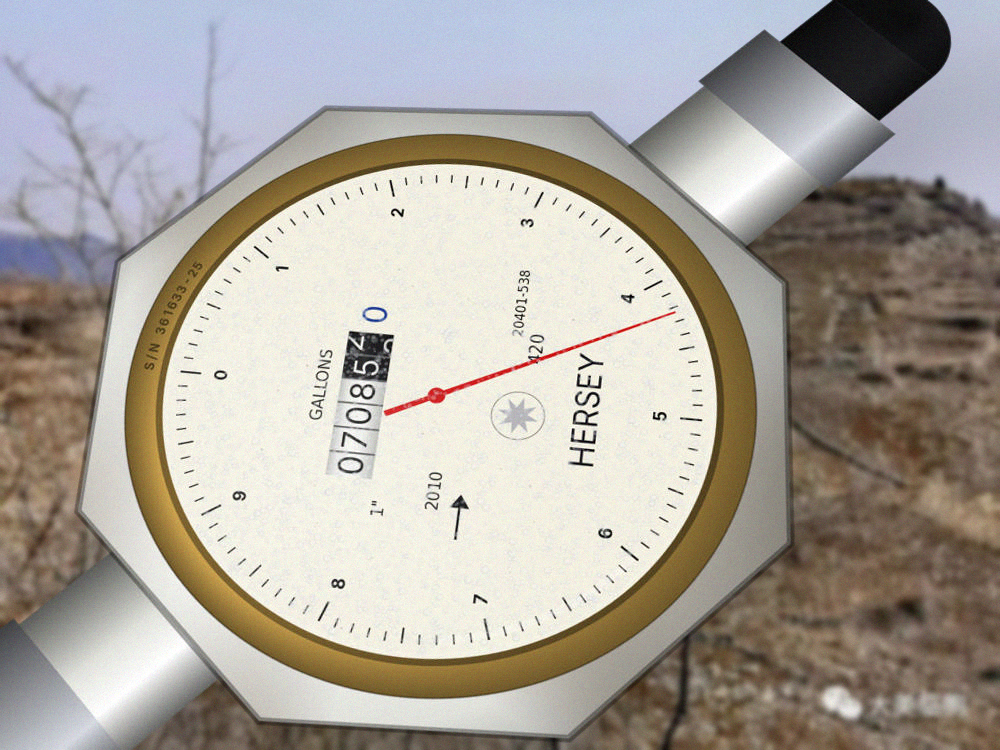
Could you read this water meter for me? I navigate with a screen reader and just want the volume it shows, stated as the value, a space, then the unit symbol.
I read 708524.2 gal
